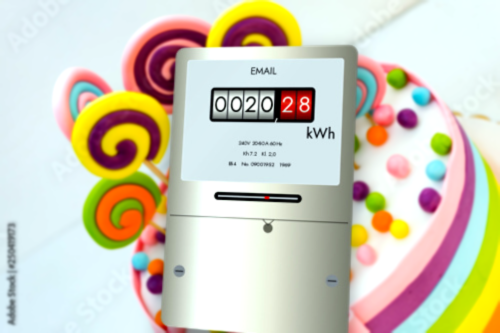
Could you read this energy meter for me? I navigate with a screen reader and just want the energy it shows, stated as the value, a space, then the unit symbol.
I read 20.28 kWh
